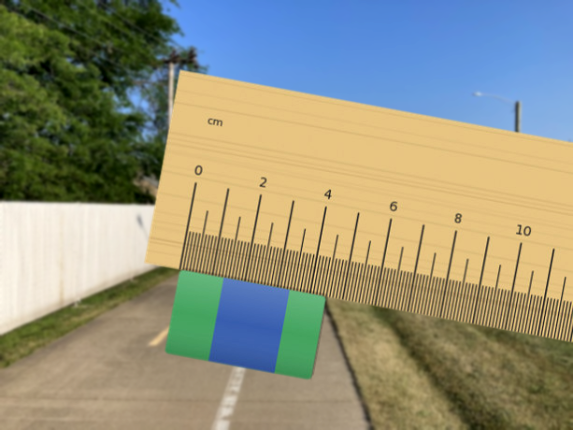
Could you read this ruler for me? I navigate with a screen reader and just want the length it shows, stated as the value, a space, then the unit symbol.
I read 4.5 cm
